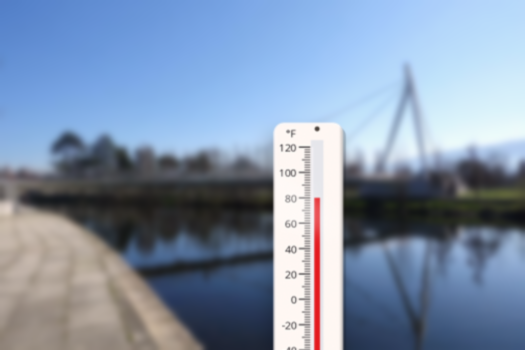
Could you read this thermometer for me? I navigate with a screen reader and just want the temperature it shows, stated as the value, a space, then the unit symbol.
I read 80 °F
